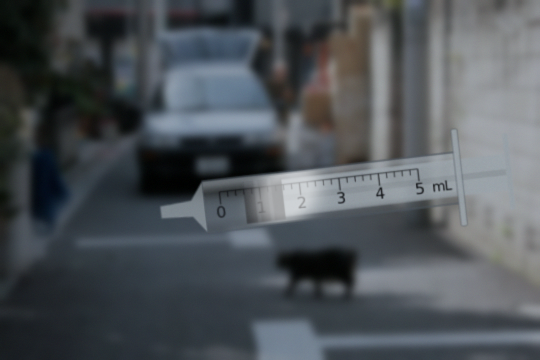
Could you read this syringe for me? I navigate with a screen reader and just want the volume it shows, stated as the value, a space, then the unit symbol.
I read 0.6 mL
